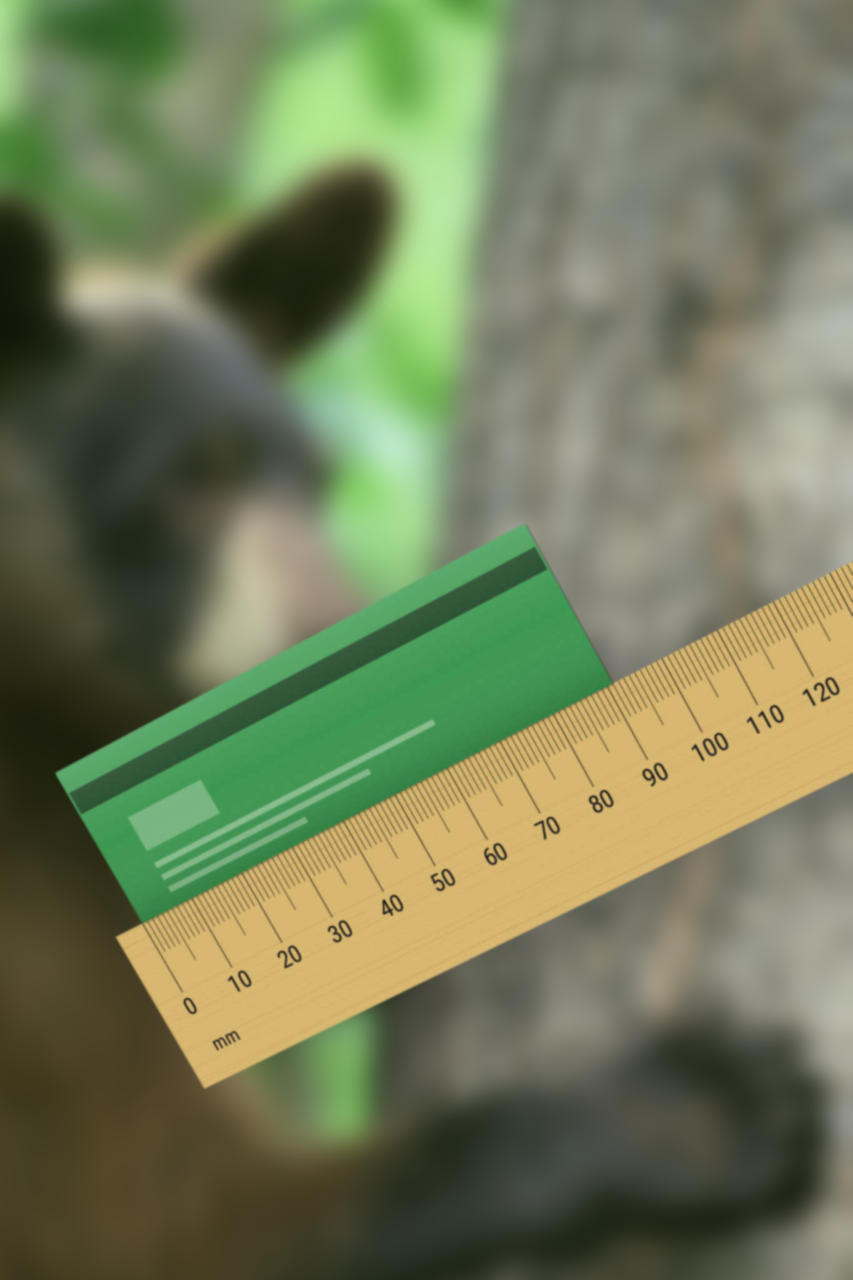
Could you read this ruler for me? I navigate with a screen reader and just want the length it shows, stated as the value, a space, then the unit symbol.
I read 91 mm
